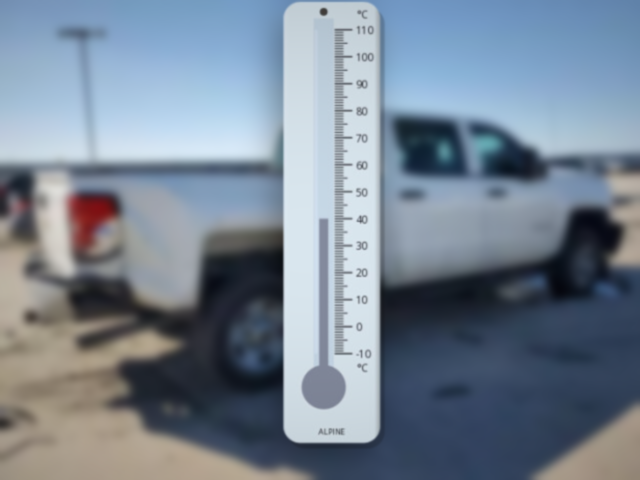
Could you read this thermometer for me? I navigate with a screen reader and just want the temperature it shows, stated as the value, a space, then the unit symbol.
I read 40 °C
